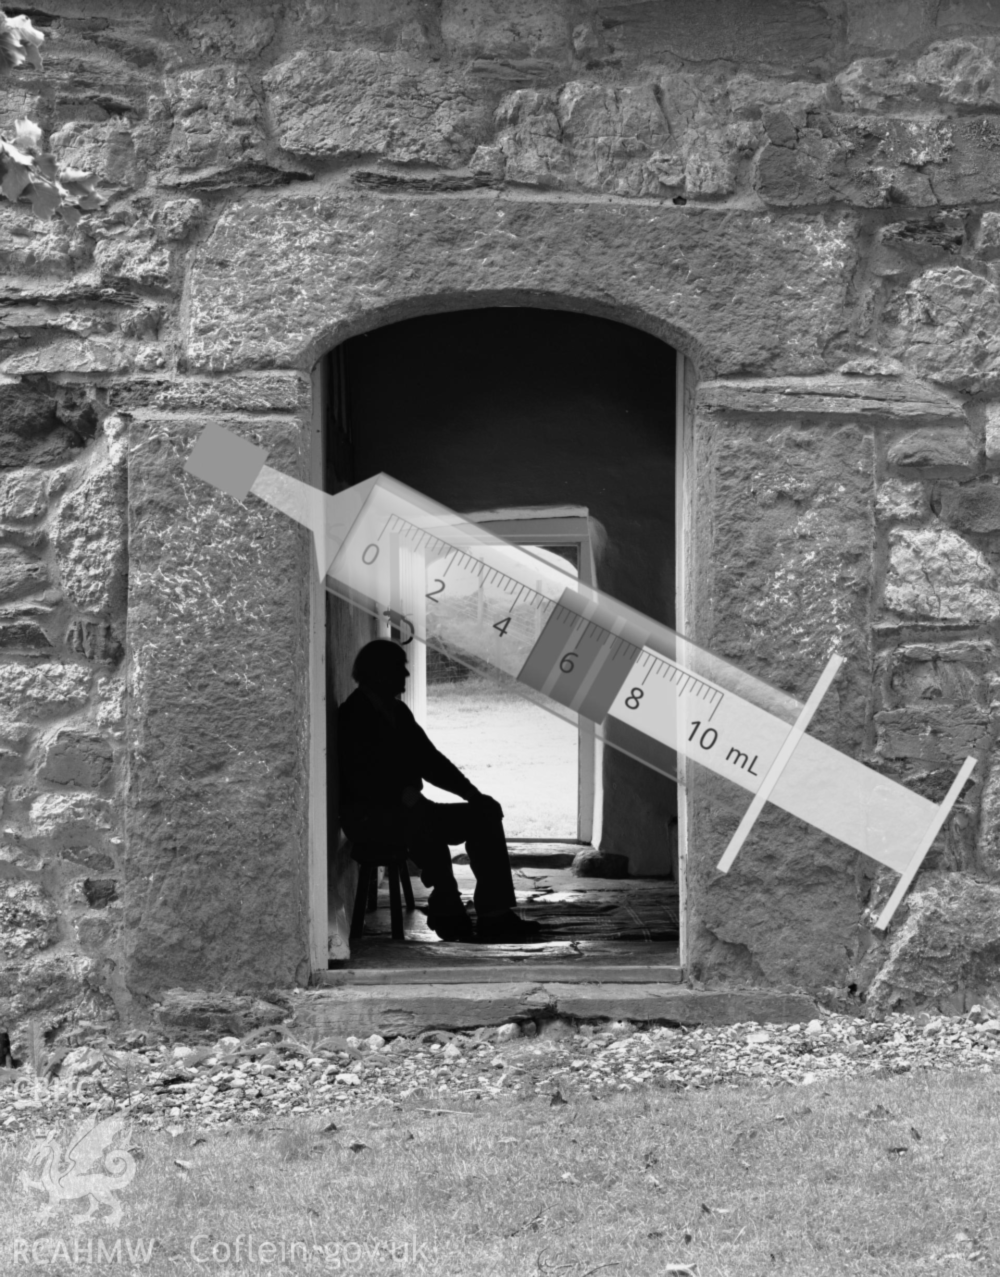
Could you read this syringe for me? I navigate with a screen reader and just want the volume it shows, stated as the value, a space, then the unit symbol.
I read 5 mL
